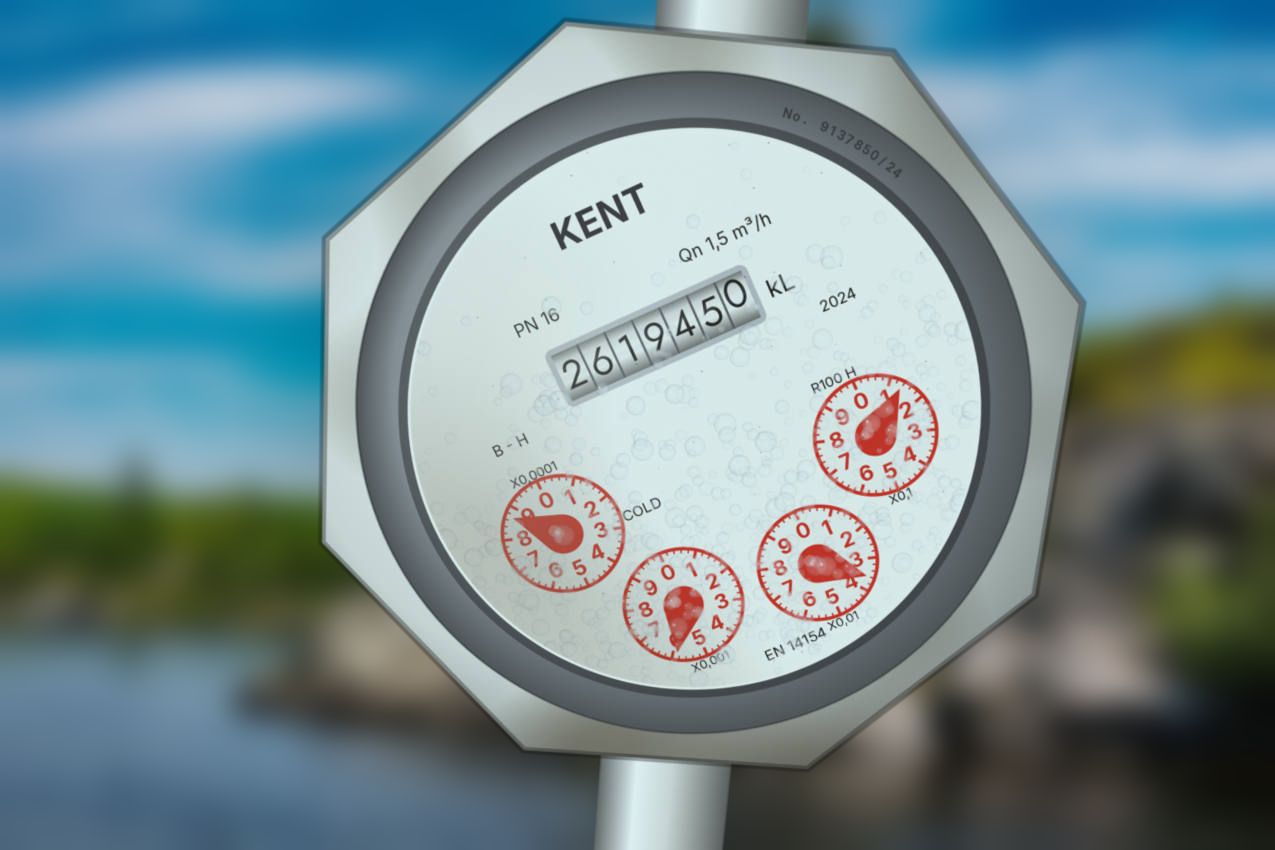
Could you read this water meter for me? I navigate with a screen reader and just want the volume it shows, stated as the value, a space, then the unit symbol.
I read 2619450.1358 kL
